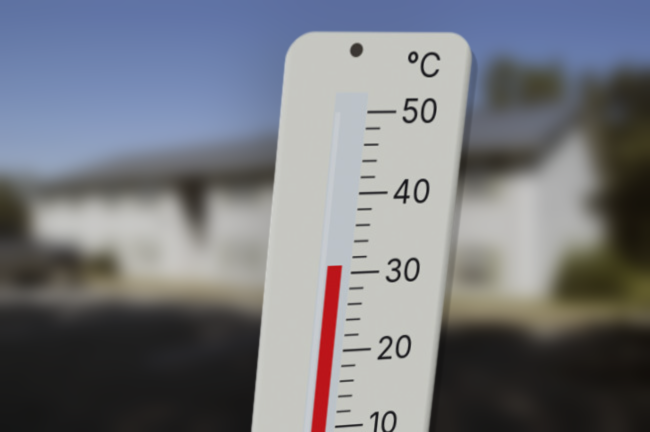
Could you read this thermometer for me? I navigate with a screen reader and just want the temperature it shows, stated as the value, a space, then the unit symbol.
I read 31 °C
